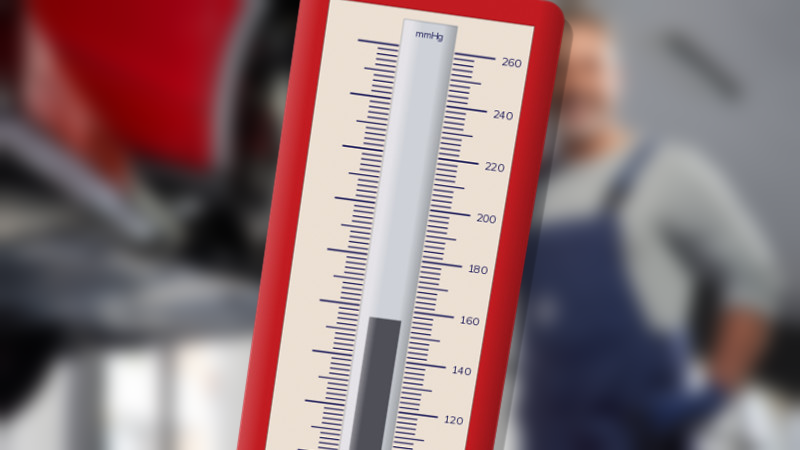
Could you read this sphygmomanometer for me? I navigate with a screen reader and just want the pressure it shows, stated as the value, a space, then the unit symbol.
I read 156 mmHg
